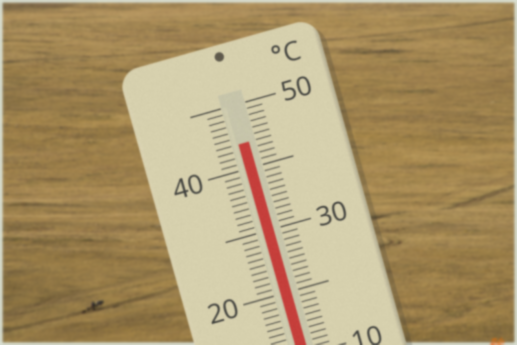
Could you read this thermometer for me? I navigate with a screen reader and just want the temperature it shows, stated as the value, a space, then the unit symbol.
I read 44 °C
